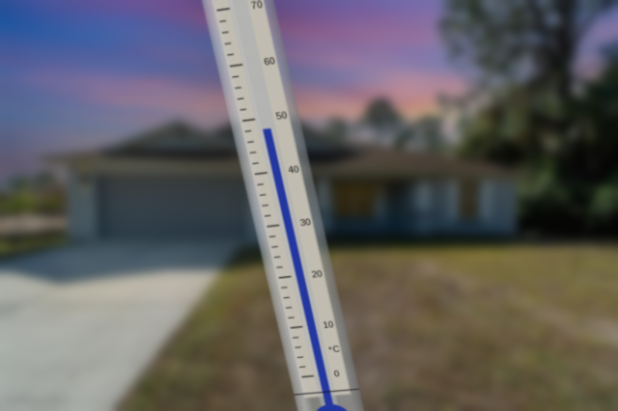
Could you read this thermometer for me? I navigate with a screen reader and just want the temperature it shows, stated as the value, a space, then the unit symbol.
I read 48 °C
